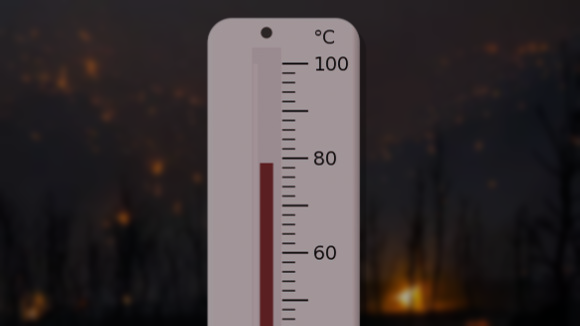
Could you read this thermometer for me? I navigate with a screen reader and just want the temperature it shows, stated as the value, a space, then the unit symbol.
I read 79 °C
